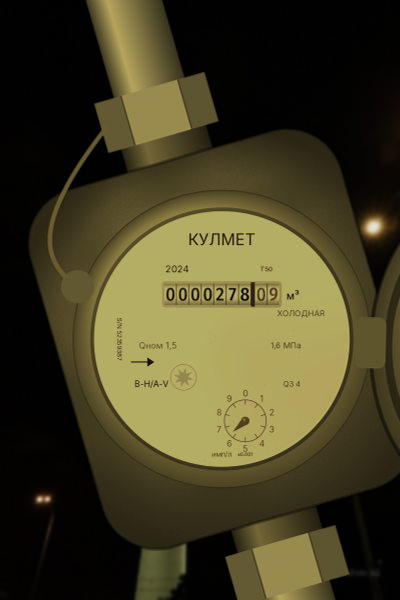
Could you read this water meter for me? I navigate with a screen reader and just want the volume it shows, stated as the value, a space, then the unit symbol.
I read 278.096 m³
